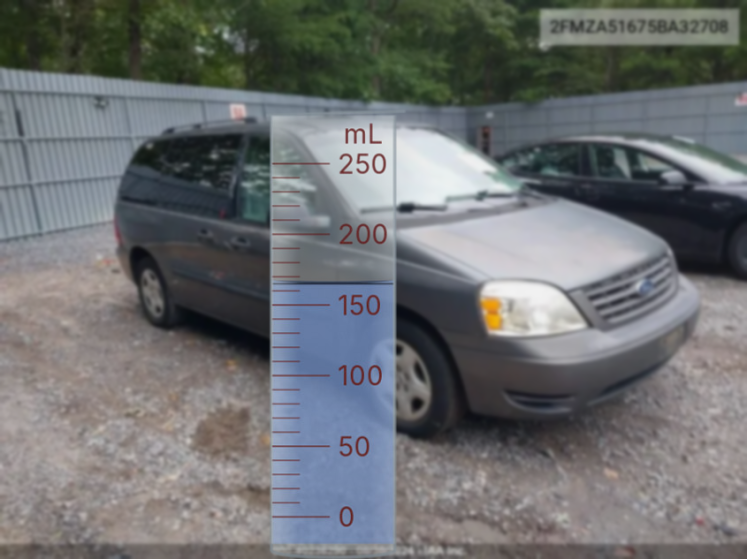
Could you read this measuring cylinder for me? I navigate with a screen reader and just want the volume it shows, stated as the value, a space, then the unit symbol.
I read 165 mL
